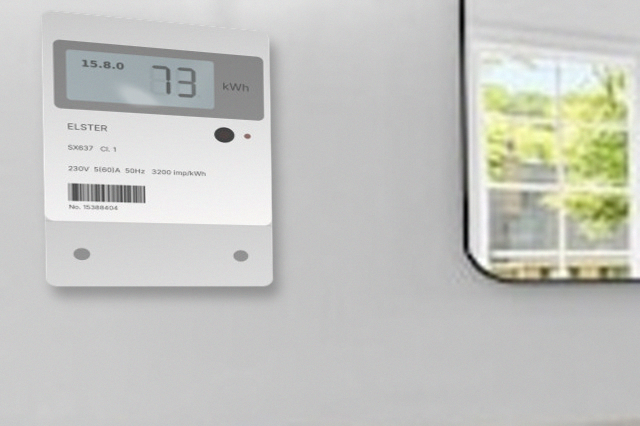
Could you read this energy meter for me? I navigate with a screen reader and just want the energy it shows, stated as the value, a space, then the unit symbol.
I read 73 kWh
